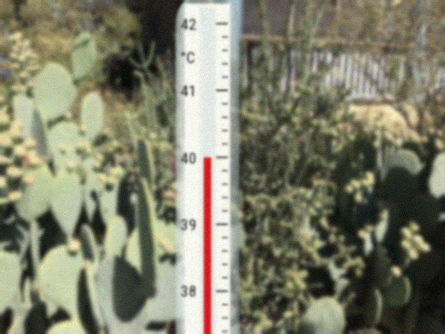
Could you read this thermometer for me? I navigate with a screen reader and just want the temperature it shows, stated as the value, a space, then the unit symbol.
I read 40 °C
